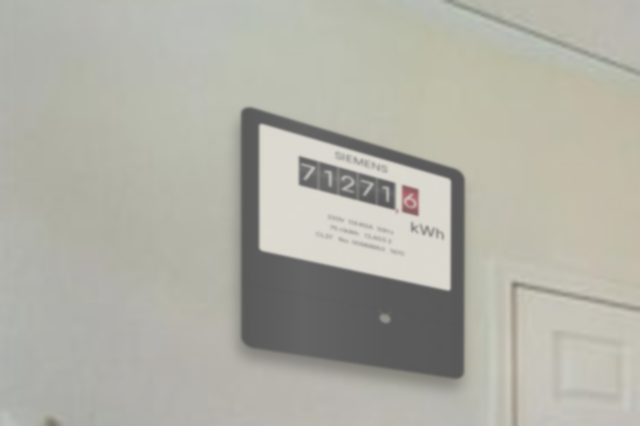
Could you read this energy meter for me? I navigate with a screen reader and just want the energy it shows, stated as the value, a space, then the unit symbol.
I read 71271.6 kWh
